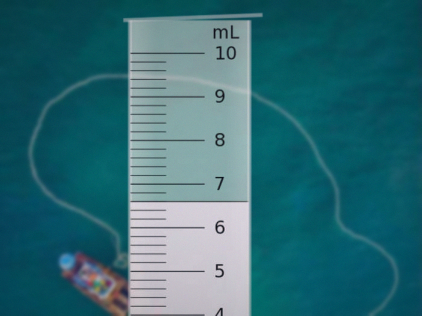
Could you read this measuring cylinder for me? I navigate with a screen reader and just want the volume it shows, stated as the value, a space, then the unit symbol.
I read 6.6 mL
